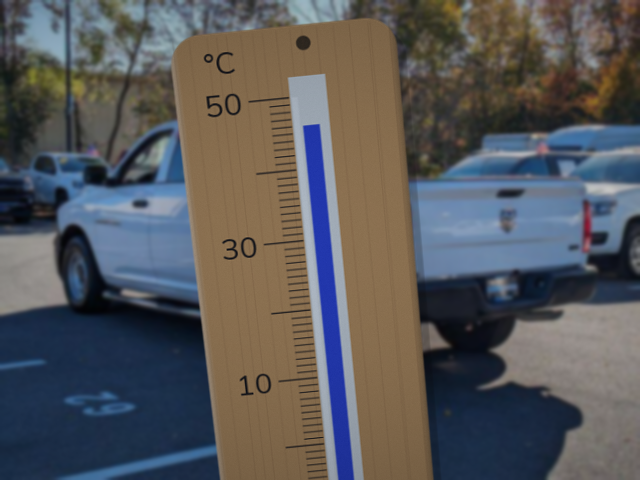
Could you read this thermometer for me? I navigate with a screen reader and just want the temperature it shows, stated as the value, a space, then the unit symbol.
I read 46 °C
